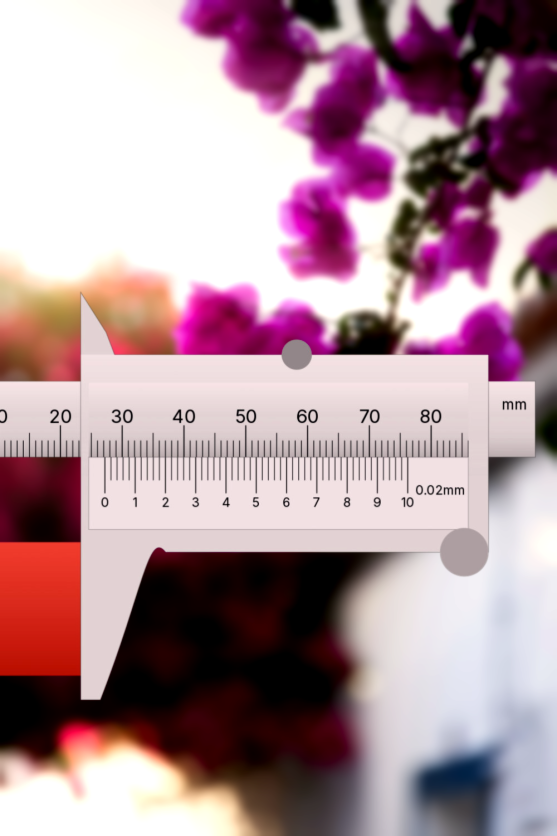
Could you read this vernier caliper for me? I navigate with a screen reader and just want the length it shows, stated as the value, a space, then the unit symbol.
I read 27.2 mm
